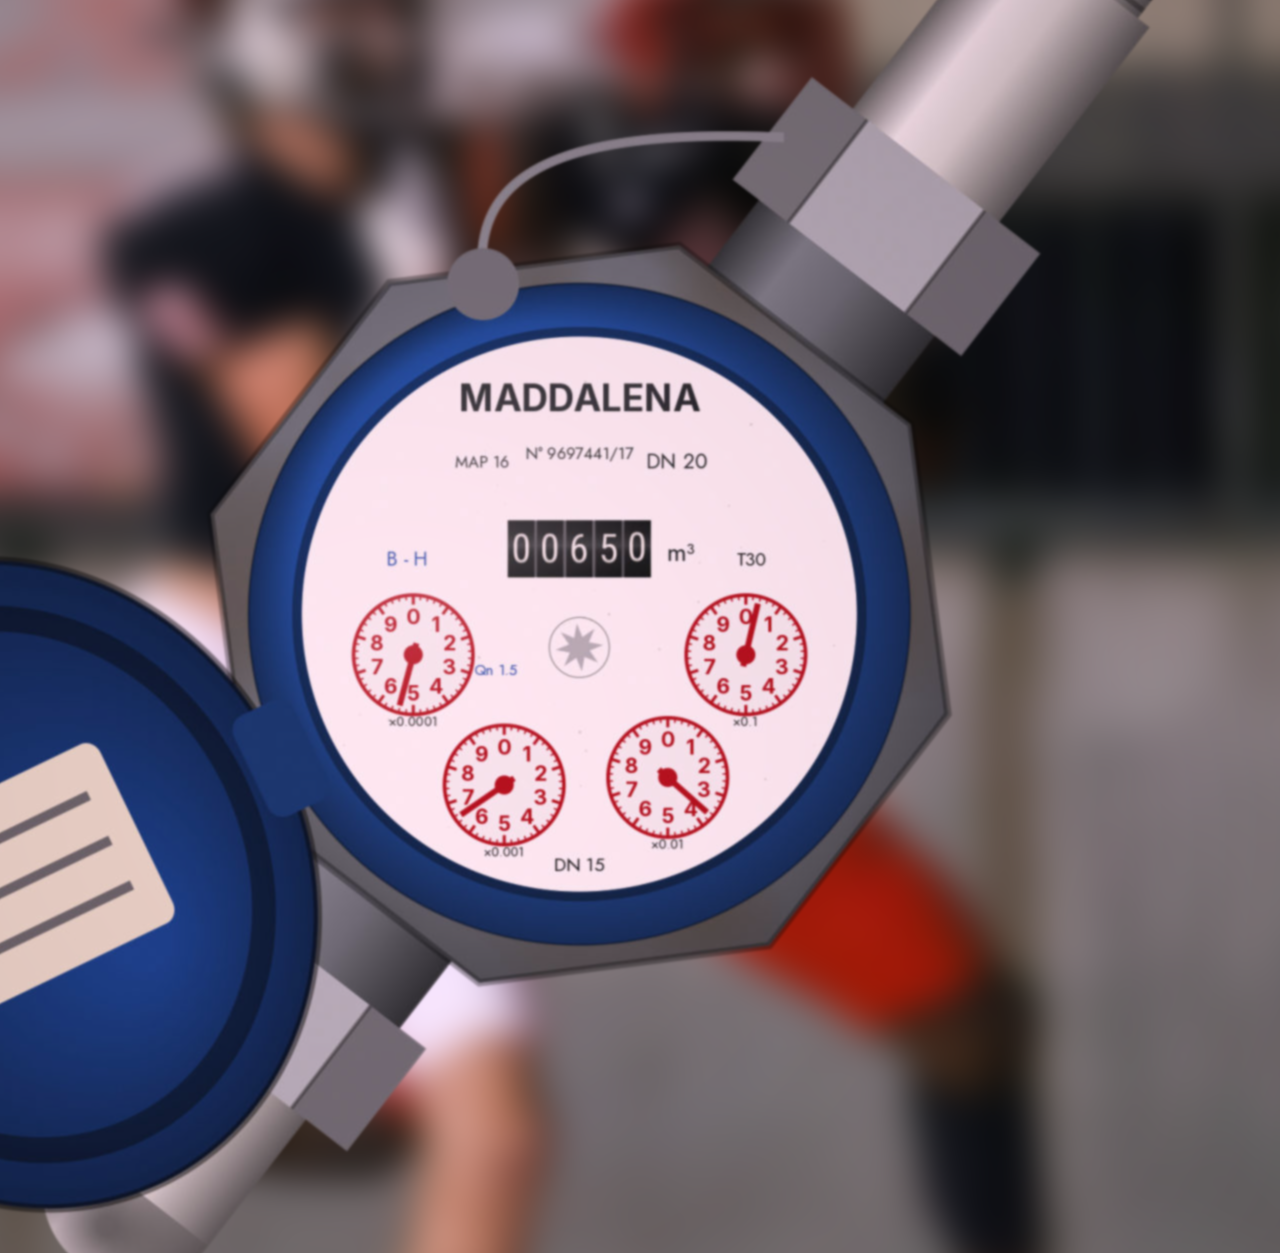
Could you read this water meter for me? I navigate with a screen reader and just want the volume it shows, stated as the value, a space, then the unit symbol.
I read 650.0365 m³
